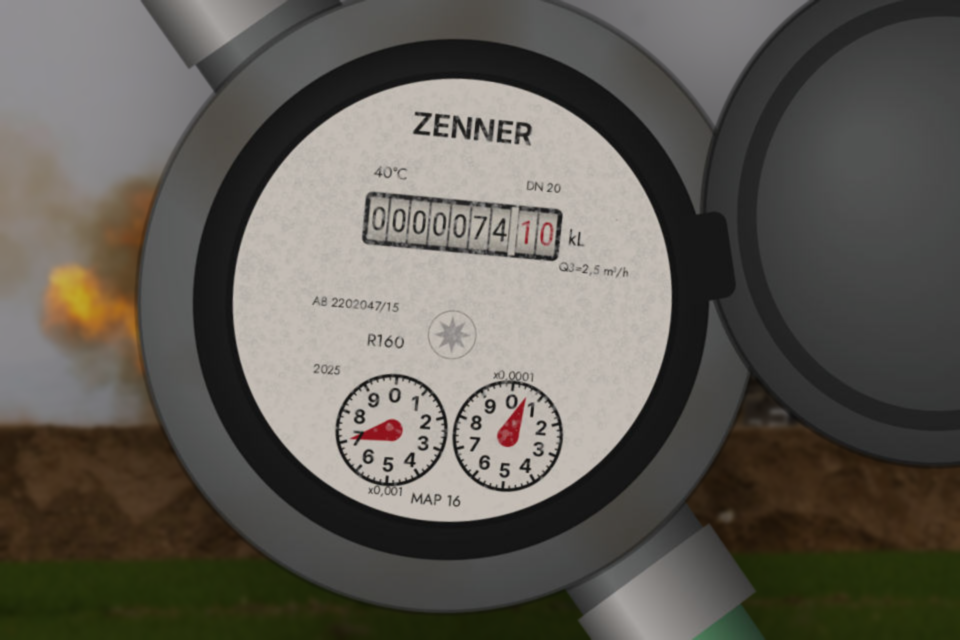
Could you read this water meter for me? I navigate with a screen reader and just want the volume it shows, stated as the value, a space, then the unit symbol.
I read 74.1070 kL
